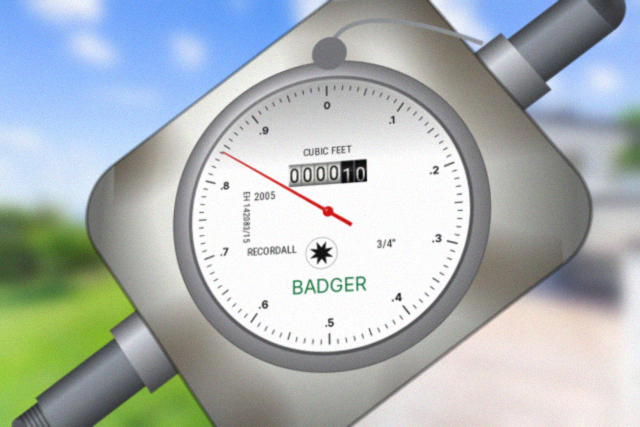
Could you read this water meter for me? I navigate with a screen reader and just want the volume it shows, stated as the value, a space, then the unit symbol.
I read 9.84 ft³
